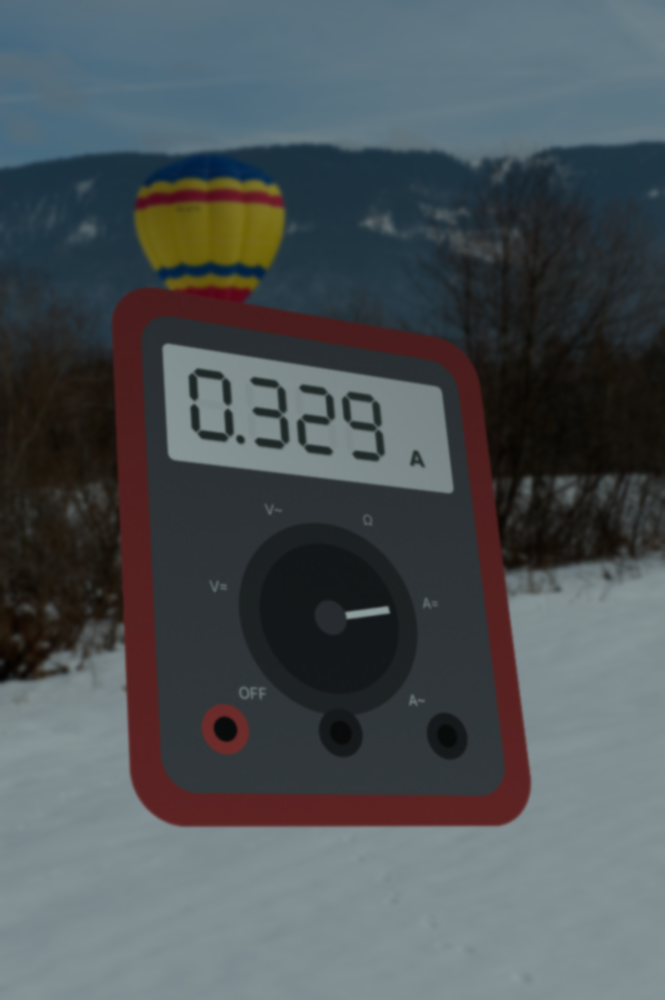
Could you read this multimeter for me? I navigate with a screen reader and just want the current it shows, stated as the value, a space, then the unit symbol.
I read 0.329 A
